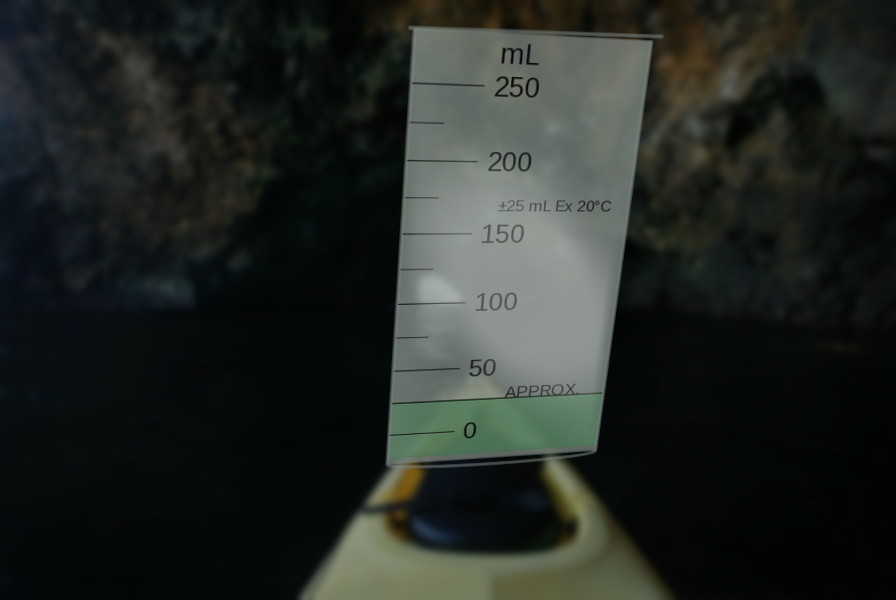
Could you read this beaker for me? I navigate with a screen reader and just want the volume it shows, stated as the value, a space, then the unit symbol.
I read 25 mL
